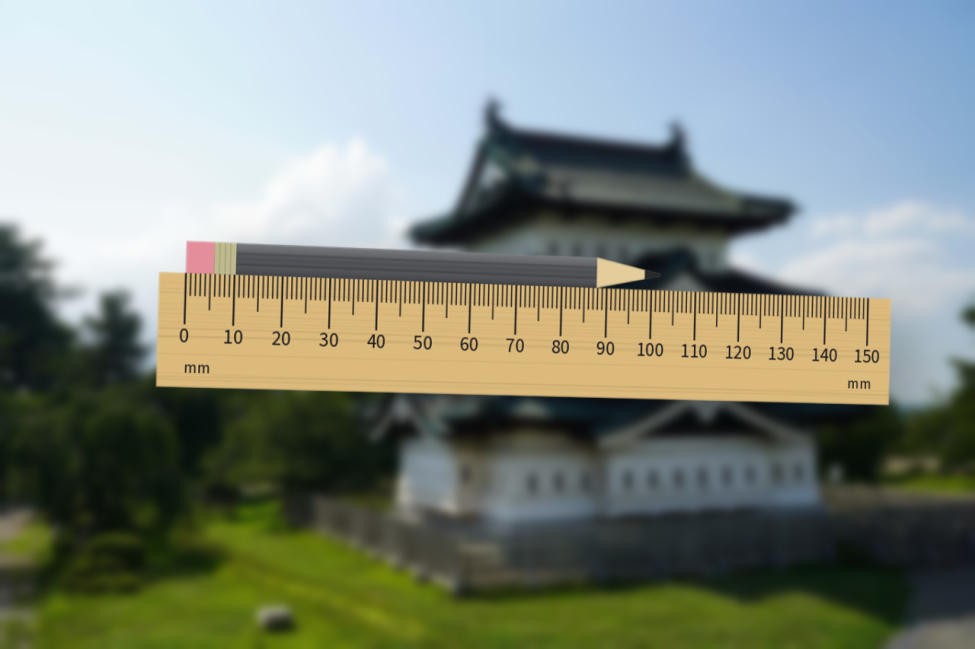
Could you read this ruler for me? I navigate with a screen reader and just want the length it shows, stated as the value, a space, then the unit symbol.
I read 102 mm
